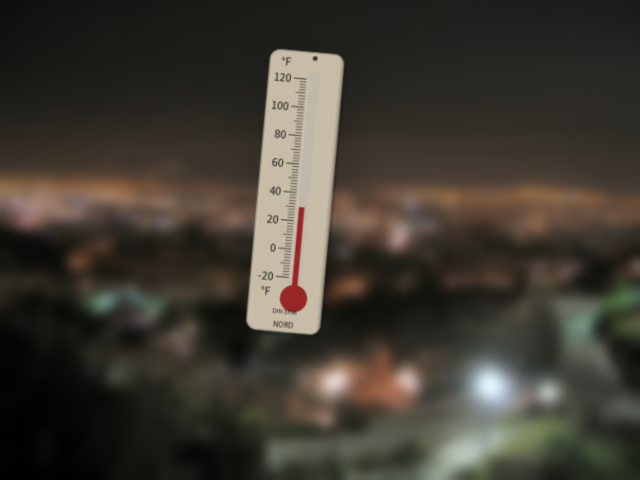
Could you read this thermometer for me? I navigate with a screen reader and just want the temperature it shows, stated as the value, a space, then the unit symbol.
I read 30 °F
